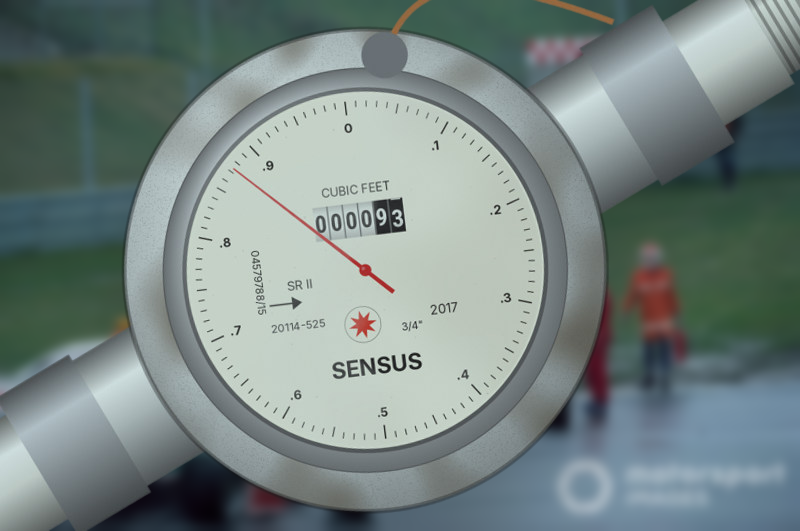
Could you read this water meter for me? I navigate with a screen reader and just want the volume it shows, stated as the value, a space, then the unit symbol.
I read 92.87 ft³
